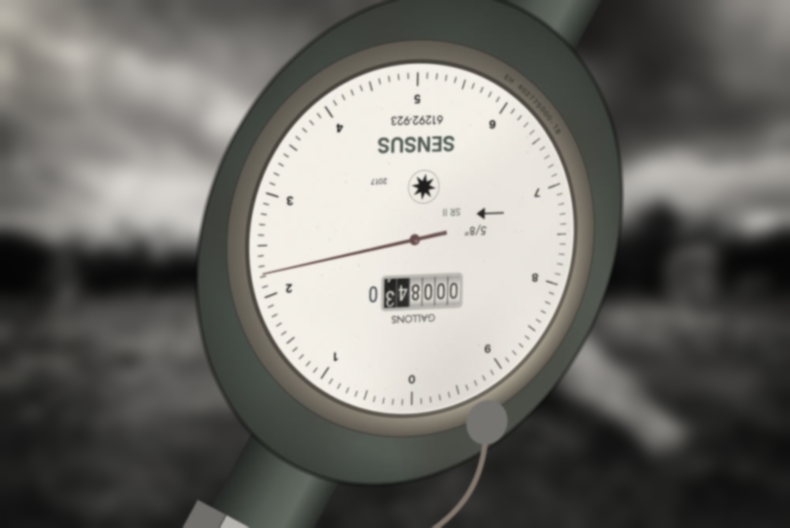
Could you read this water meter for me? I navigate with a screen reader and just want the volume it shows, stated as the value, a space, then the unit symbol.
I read 8432.2 gal
